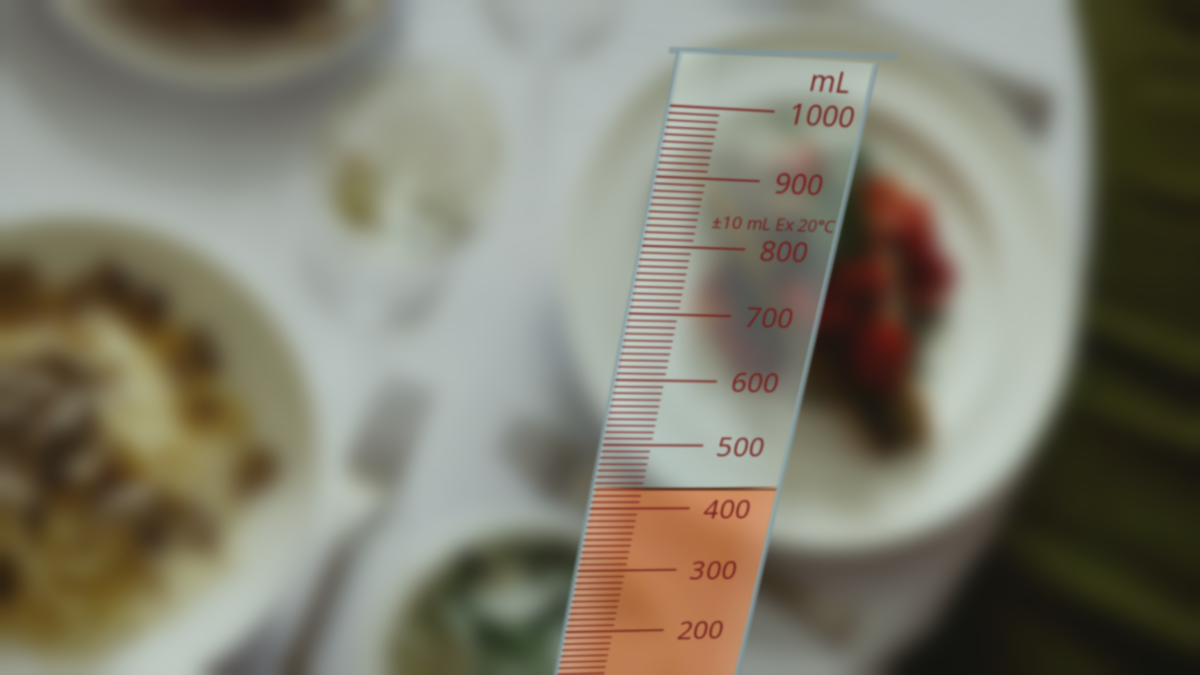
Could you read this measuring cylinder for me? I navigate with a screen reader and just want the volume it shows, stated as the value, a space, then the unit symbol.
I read 430 mL
